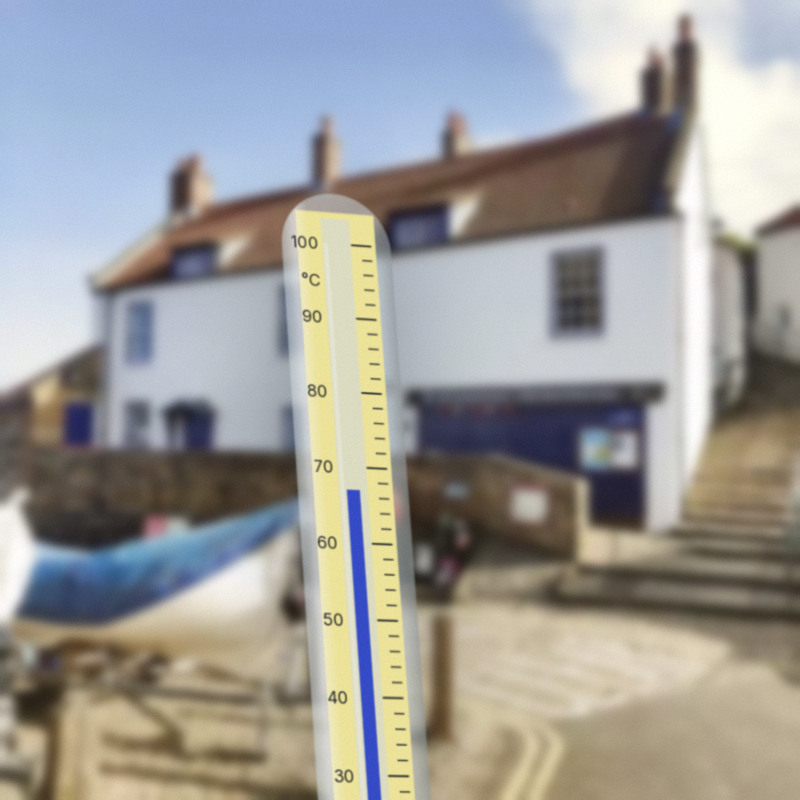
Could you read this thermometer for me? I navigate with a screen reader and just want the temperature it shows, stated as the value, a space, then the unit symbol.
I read 67 °C
